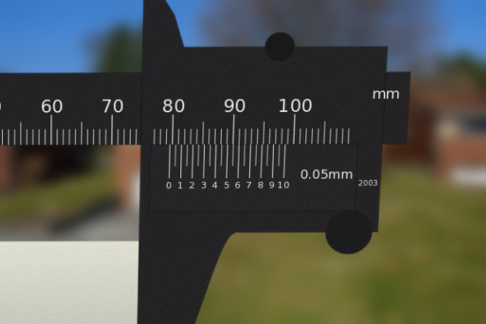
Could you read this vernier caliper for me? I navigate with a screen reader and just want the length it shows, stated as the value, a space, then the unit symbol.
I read 79.6 mm
